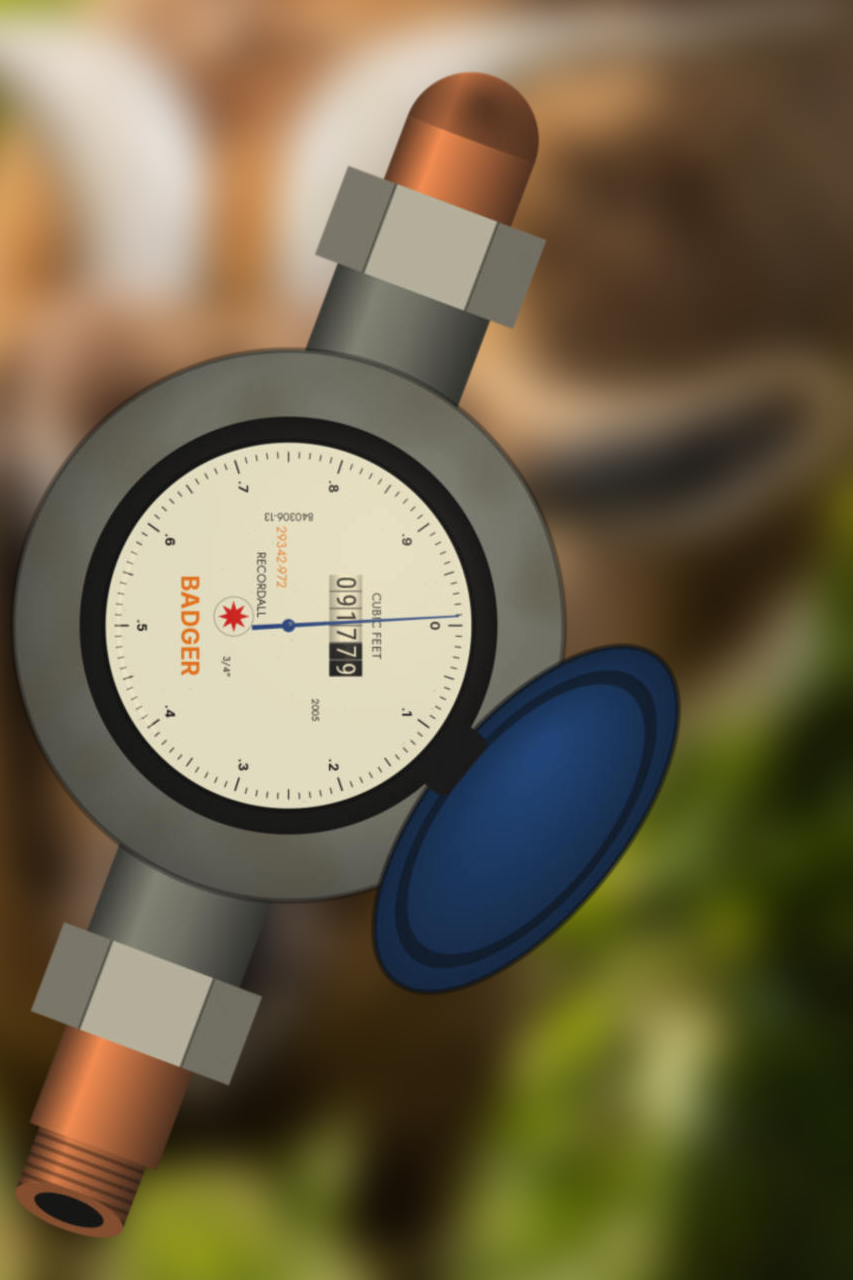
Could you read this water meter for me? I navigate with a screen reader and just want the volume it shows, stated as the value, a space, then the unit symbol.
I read 91778.99 ft³
